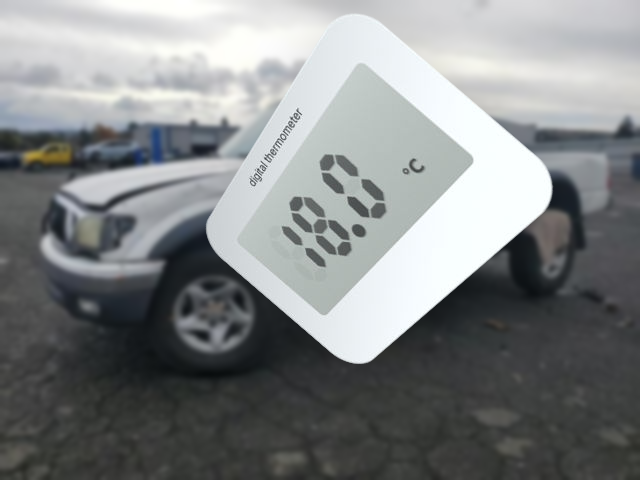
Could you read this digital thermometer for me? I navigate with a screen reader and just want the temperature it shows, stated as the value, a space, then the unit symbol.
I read 18.0 °C
